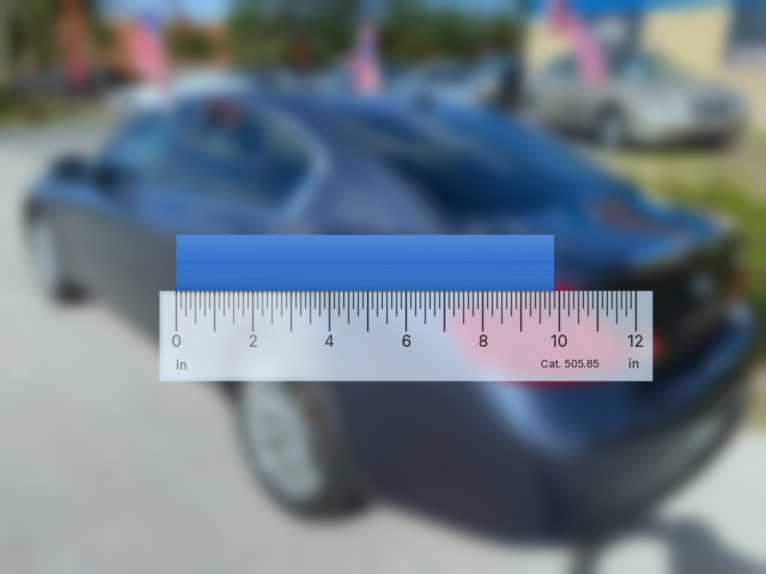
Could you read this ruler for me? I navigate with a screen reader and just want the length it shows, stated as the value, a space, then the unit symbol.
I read 9.875 in
